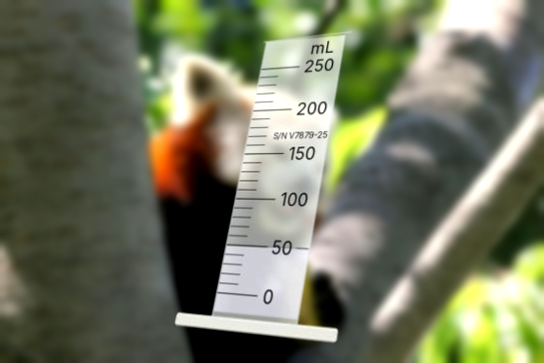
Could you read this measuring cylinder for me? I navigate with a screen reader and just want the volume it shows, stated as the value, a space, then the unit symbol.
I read 50 mL
